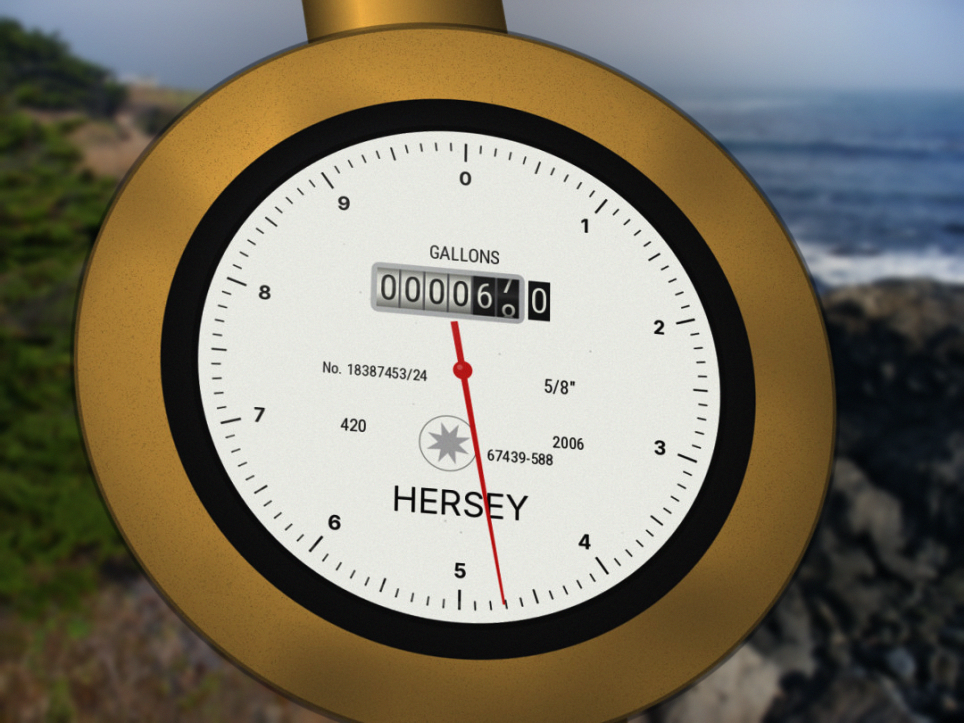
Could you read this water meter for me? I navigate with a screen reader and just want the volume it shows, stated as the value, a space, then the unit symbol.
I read 674.7 gal
